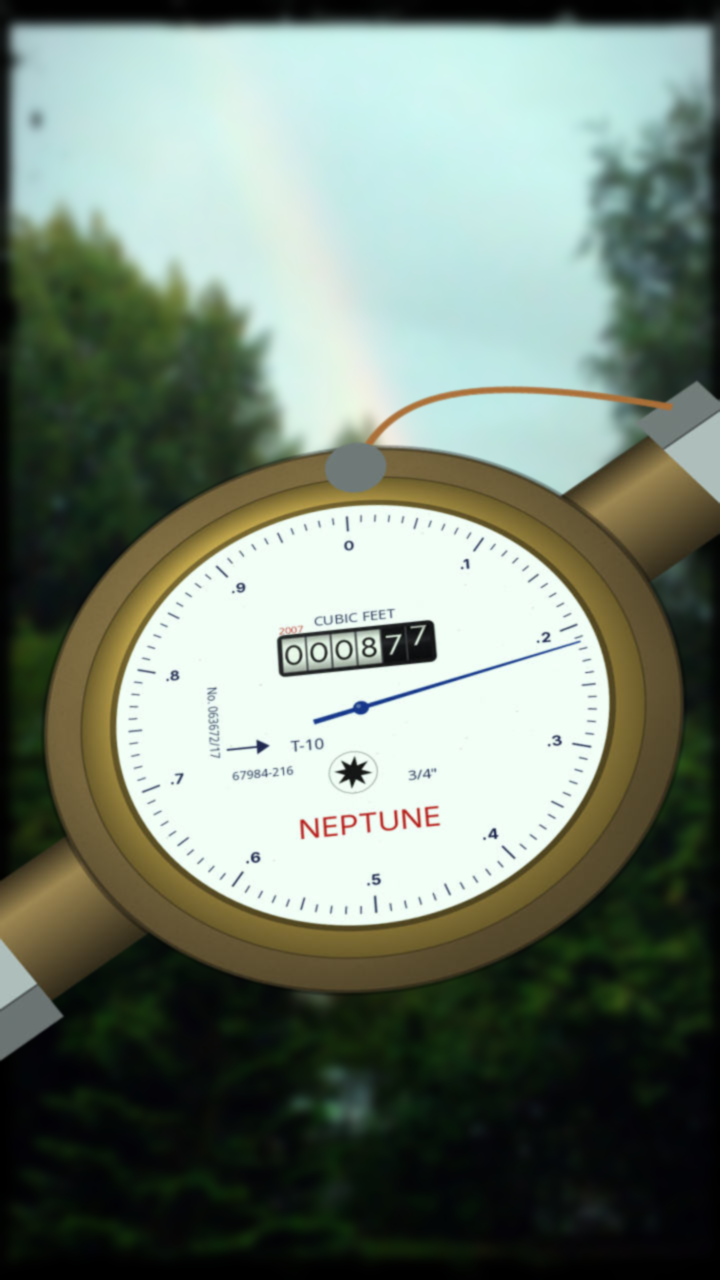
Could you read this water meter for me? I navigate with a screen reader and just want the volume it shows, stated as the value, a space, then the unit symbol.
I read 877.21 ft³
